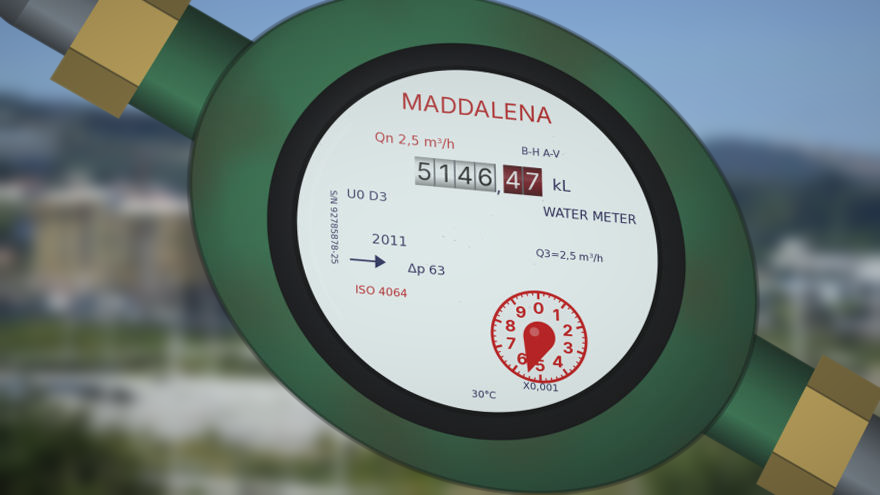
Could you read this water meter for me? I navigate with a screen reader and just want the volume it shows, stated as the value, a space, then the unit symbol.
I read 5146.475 kL
